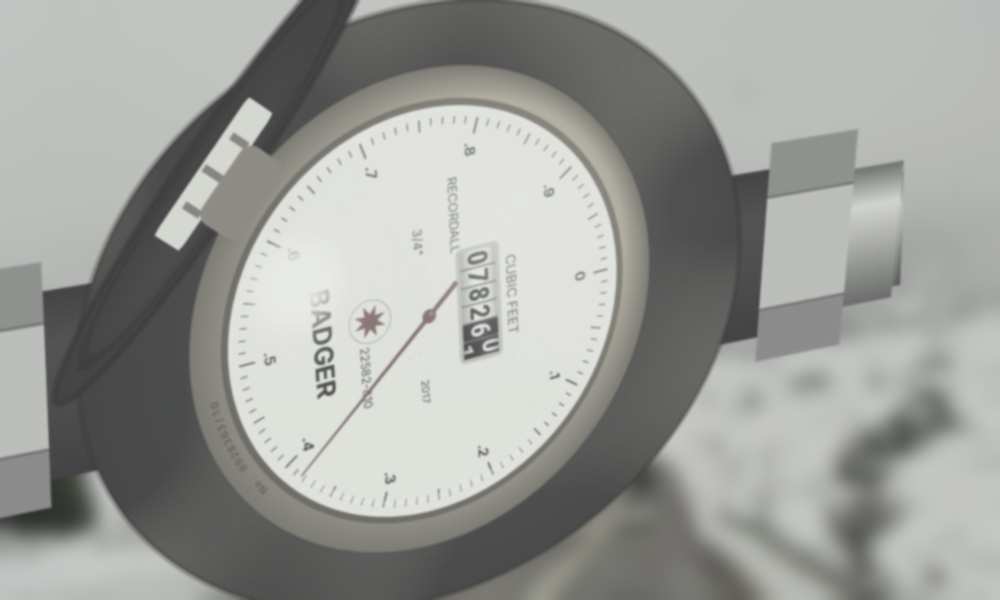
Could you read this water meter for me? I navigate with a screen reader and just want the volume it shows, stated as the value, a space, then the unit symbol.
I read 78260.38 ft³
